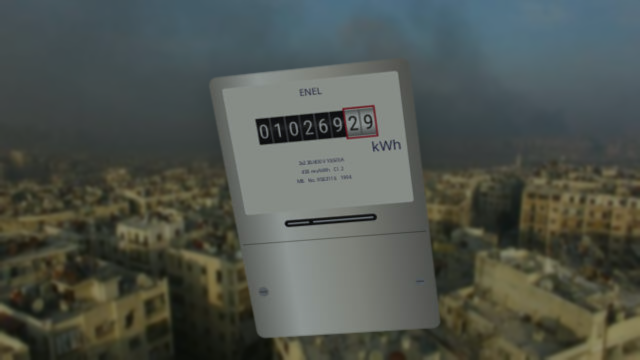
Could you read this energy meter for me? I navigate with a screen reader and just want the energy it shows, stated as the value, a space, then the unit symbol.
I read 10269.29 kWh
